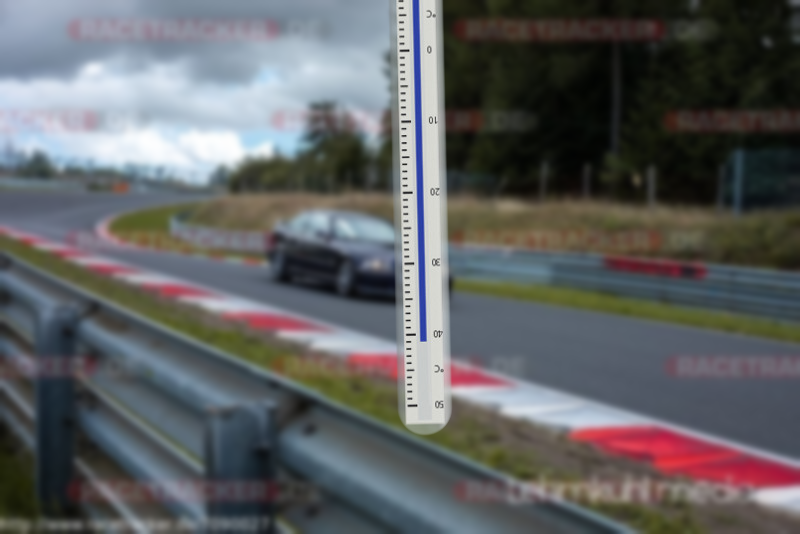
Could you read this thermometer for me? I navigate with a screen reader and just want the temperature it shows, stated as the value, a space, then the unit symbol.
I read 41 °C
